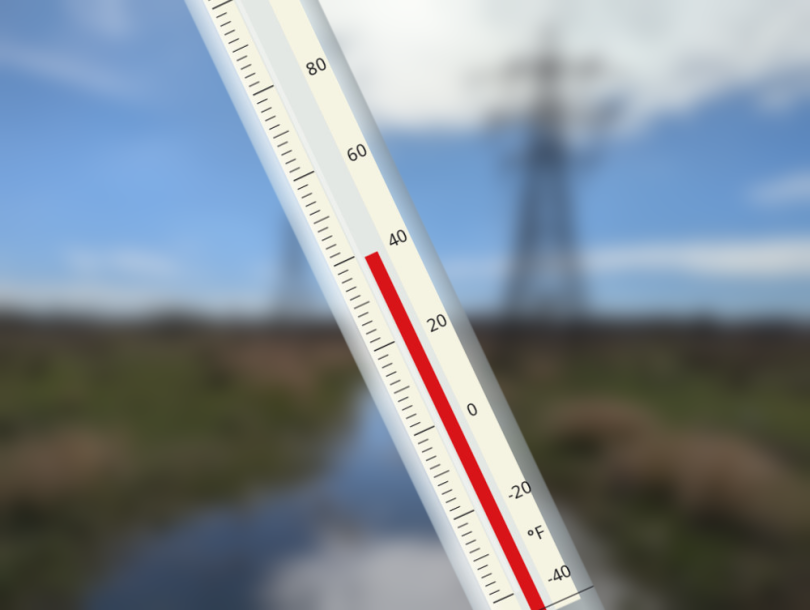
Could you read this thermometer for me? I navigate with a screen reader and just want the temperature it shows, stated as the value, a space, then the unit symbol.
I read 39 °F
